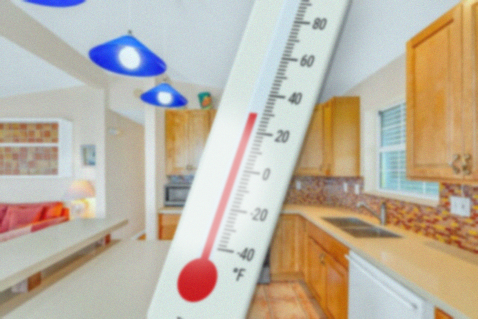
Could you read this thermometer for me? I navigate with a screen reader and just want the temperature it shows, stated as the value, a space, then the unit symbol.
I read 30 °F
